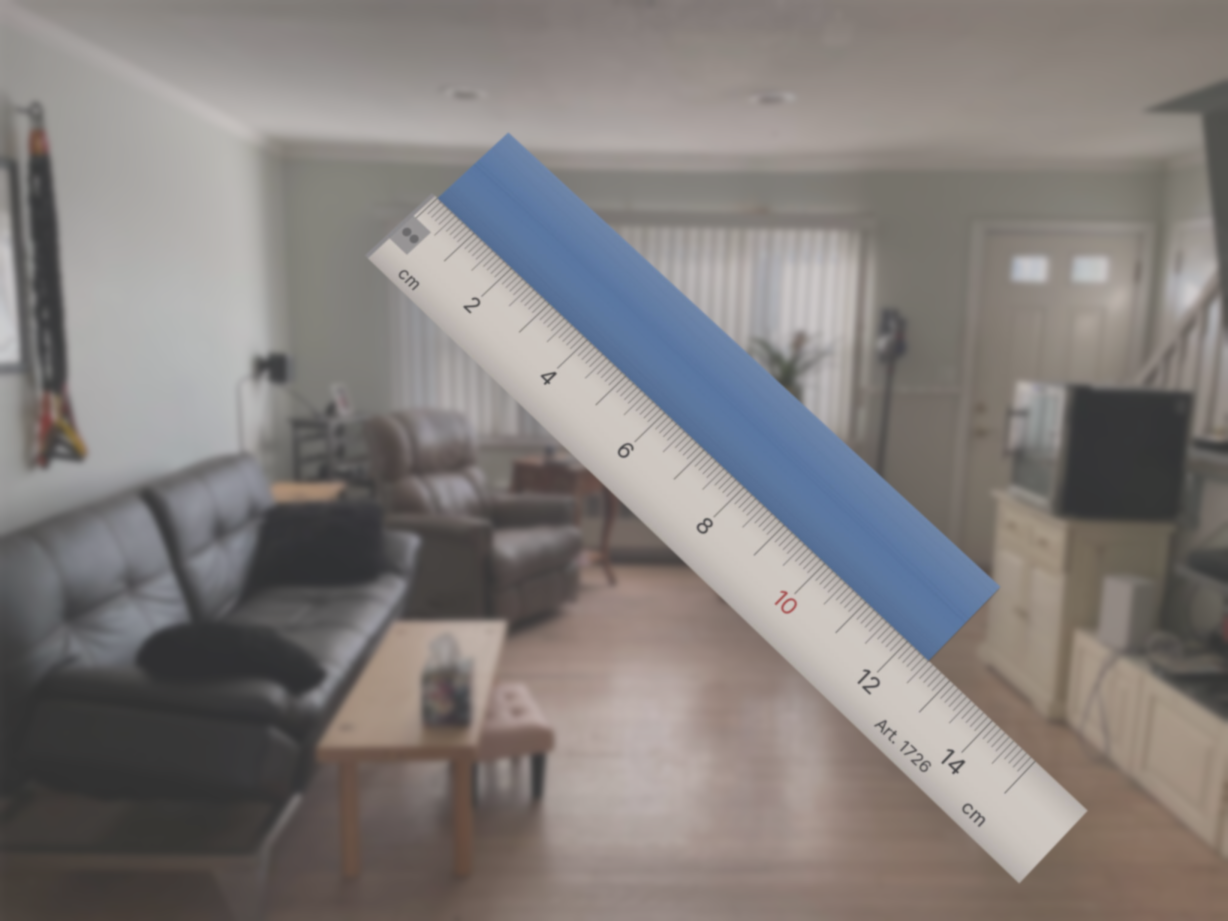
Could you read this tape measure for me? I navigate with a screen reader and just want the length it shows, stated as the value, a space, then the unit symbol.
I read 12.5 cm
